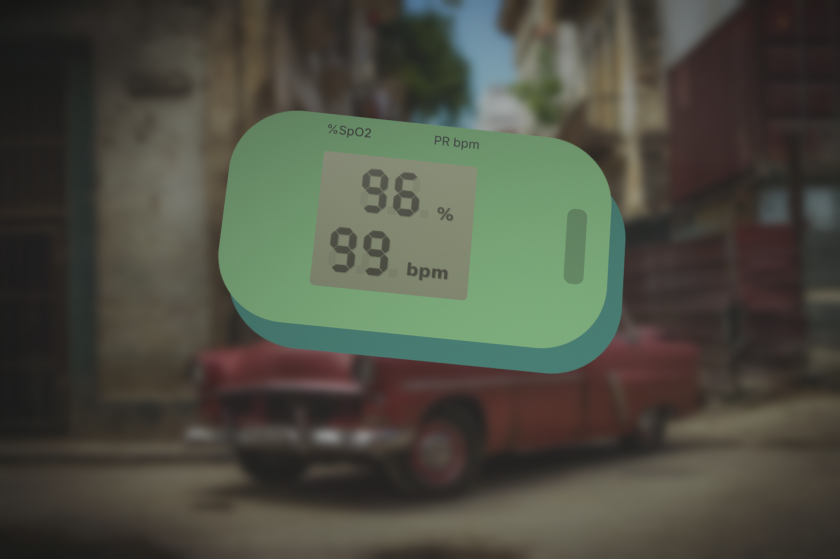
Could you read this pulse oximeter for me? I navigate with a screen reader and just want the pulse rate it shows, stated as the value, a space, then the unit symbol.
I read 99 bpm
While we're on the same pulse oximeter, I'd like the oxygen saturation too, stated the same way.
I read 96 %
